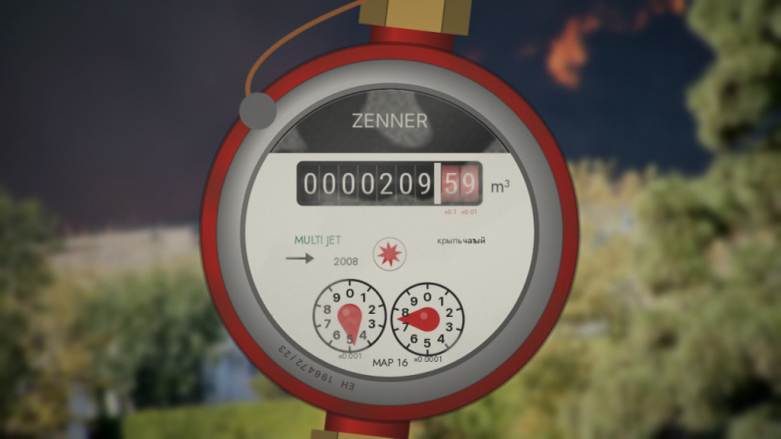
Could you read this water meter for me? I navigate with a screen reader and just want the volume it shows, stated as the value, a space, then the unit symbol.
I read 209.5947 m³
